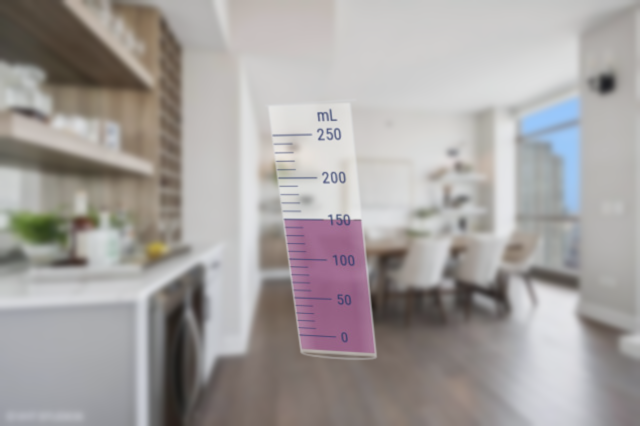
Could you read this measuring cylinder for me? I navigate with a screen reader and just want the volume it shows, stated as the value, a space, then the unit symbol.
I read 150 mL
